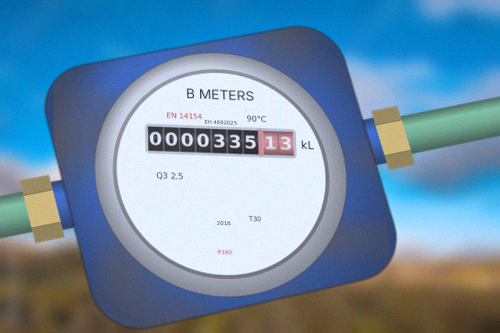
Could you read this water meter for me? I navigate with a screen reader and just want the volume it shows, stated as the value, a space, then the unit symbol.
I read 335.13 kL
